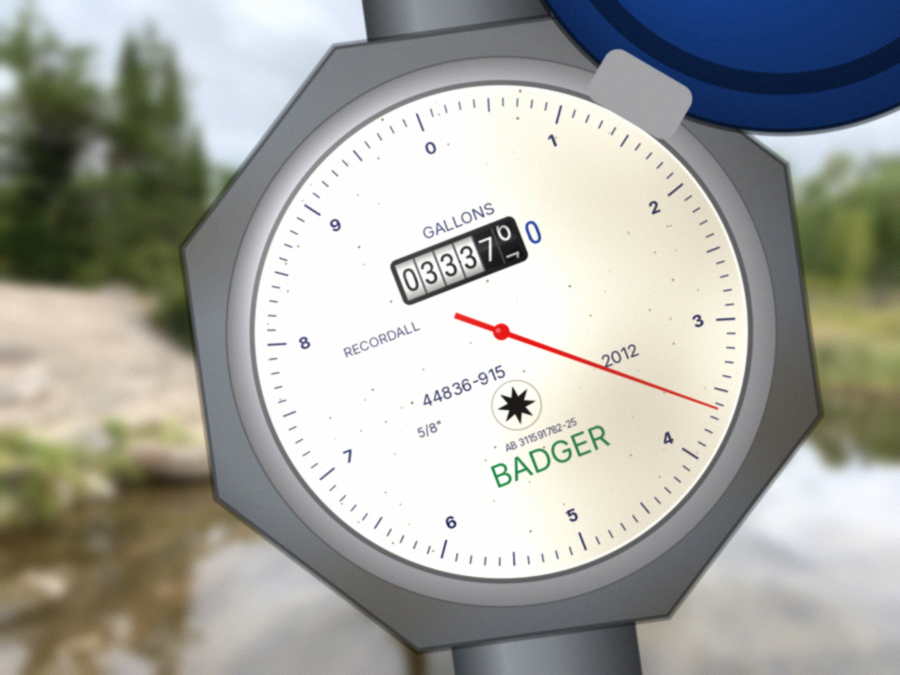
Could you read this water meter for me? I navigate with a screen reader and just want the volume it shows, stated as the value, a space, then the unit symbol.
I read 333763.6 gal
